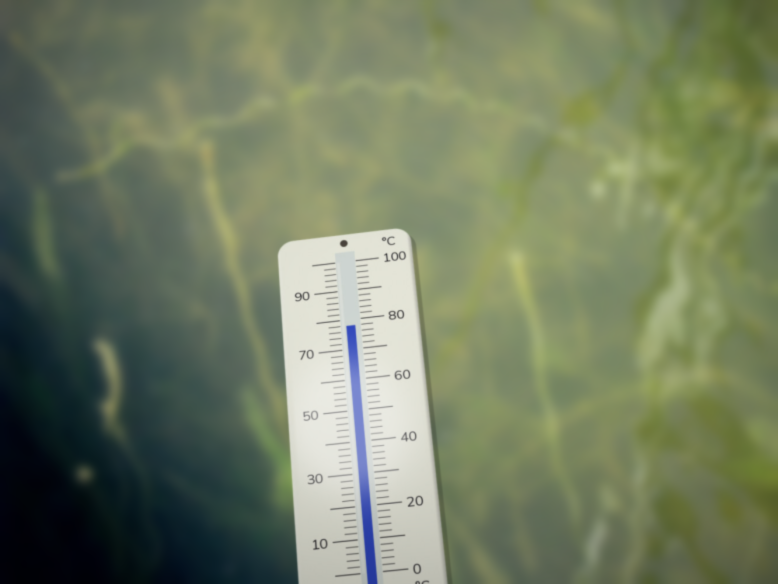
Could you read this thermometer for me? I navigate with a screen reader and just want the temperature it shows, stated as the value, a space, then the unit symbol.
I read 78 °C
